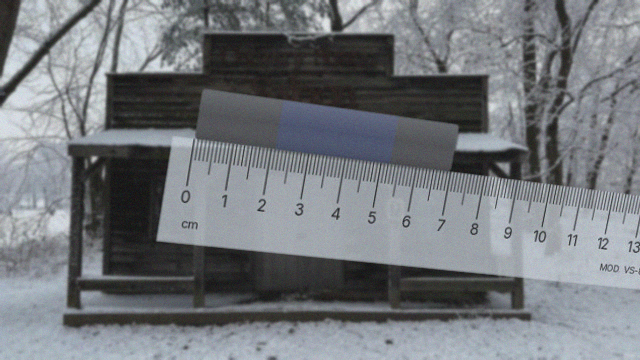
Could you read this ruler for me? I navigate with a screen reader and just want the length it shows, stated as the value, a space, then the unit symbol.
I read 7 cm
